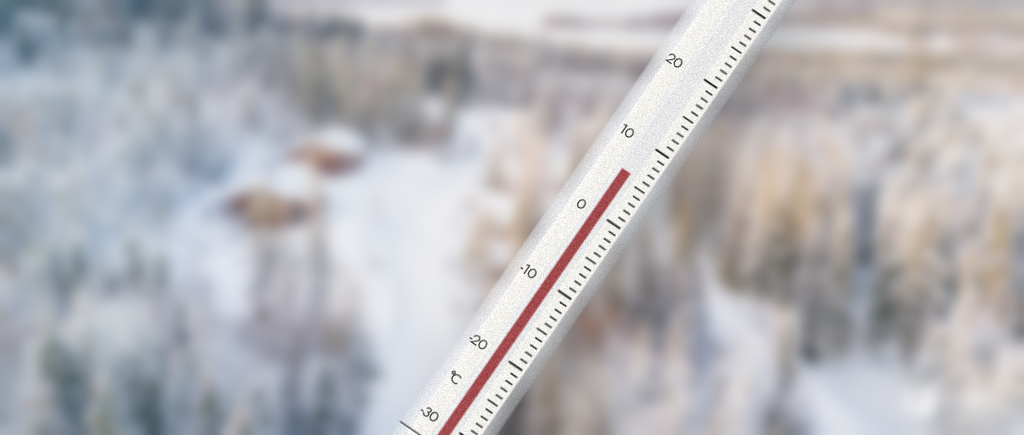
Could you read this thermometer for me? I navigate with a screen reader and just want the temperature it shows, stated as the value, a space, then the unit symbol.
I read 6 °C
